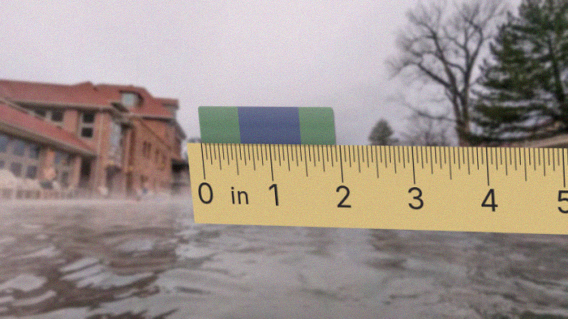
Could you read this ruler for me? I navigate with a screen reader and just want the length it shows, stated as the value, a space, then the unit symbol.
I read 1.9375 in
